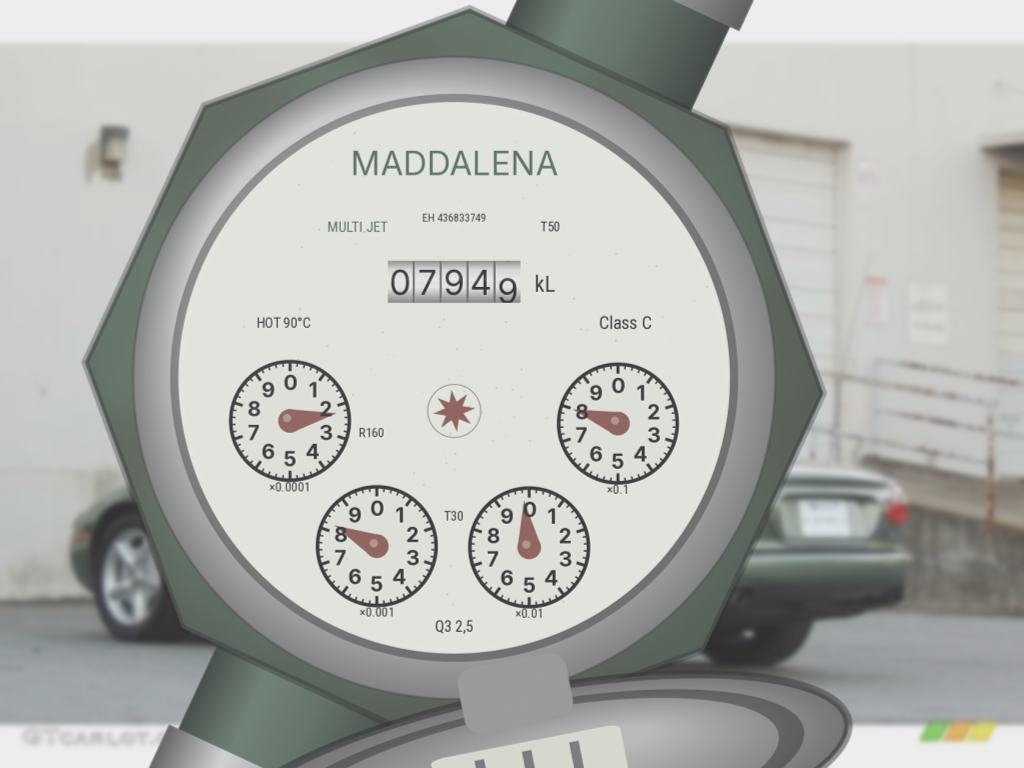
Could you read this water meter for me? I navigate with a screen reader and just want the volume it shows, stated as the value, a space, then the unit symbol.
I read 7948.7982 kL
